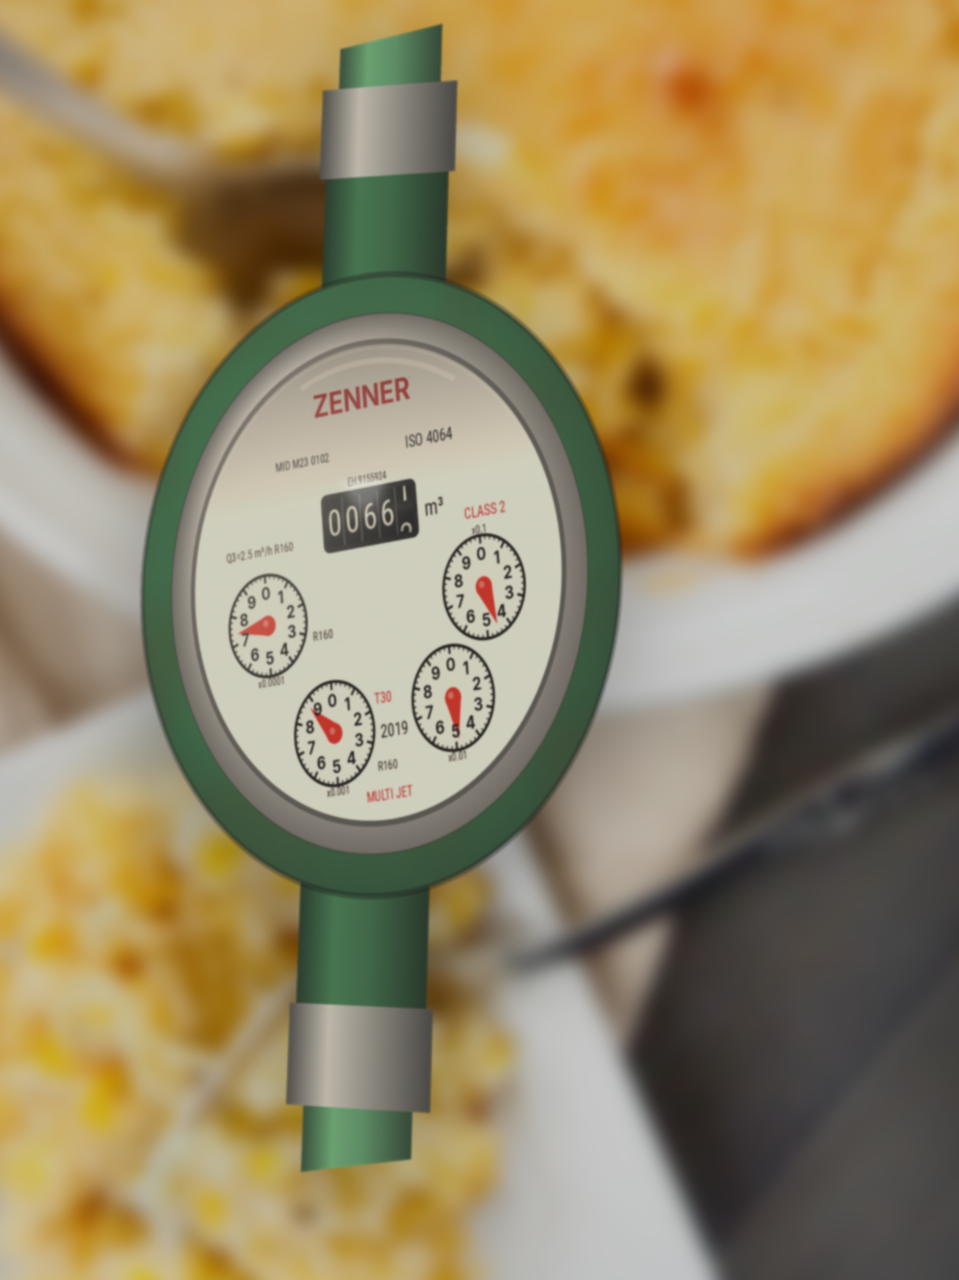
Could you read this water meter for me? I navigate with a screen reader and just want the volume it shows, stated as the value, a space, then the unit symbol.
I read 661.4487 m³
